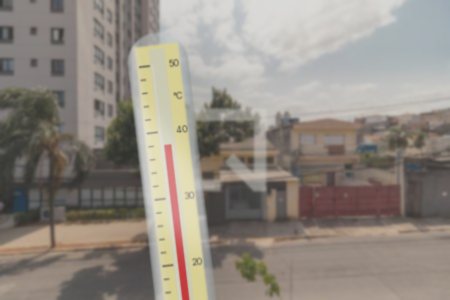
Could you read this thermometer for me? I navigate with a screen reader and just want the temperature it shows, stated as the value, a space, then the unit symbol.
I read 38 °C
